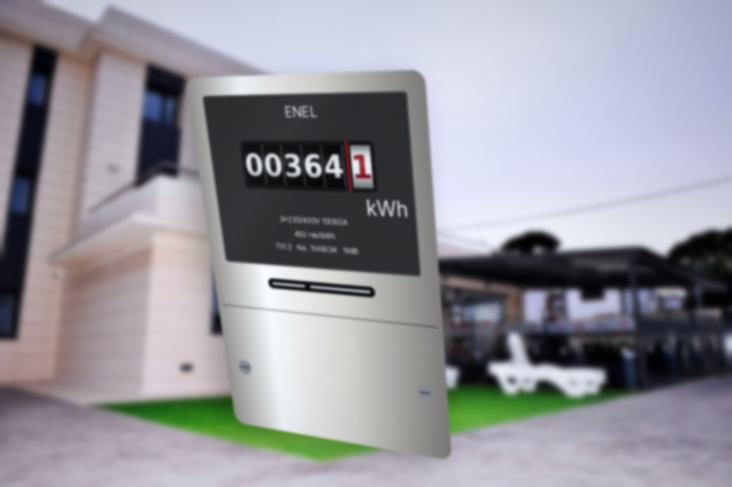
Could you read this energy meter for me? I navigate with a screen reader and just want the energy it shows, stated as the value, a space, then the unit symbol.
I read 364.1 kWh
